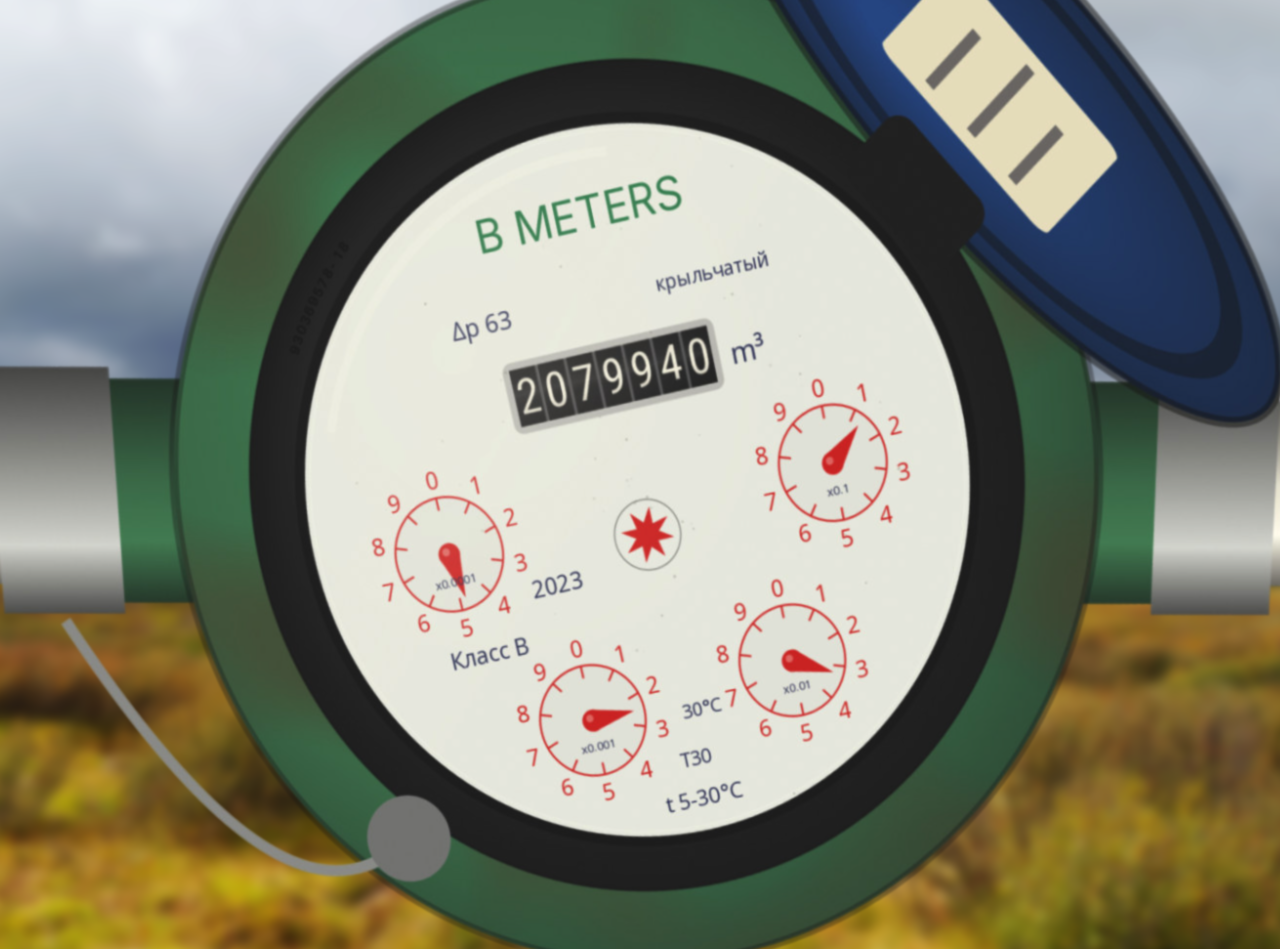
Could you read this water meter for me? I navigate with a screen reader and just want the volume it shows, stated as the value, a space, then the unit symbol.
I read 2079940.1324 m³
